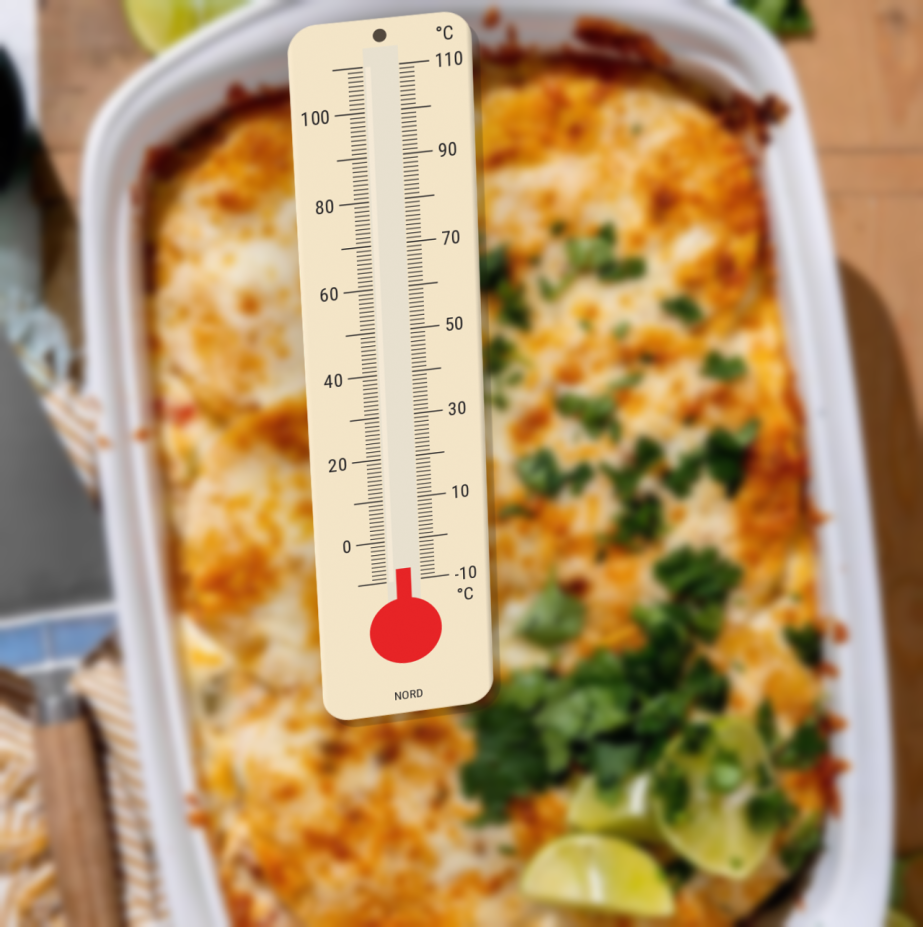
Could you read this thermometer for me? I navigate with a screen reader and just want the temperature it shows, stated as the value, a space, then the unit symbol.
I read -7 °C
